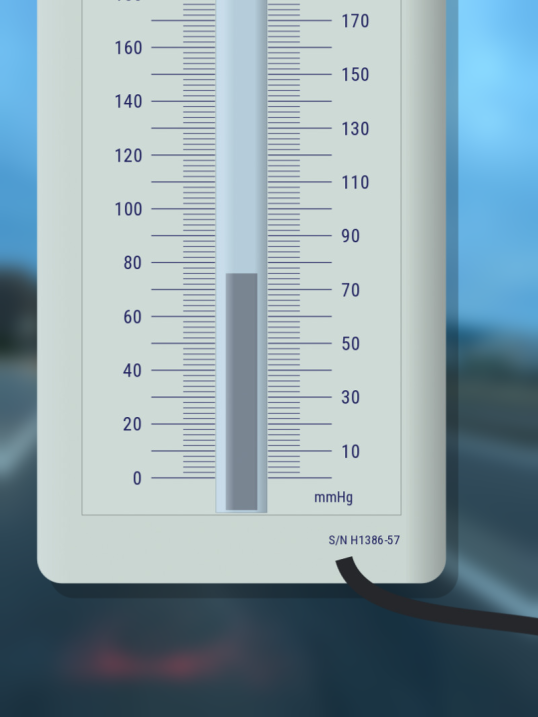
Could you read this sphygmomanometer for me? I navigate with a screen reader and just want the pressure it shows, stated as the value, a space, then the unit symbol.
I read 76 mmHg
